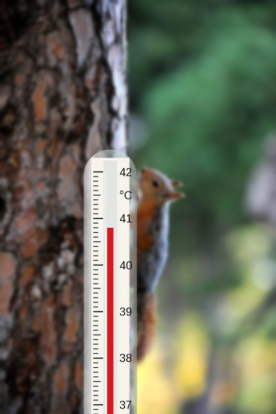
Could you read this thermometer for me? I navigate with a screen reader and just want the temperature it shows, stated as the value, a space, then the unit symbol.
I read 40.8 °C
